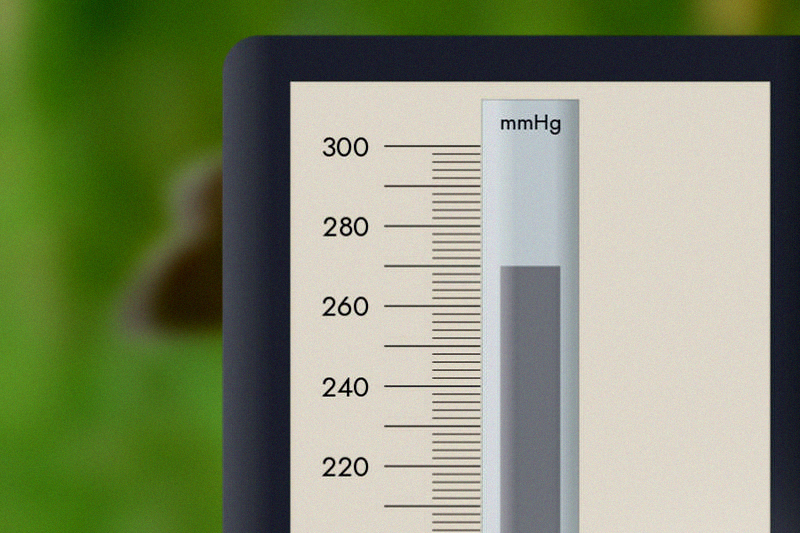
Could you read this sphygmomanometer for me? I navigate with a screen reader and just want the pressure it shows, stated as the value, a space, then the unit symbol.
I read 270 mmHg
